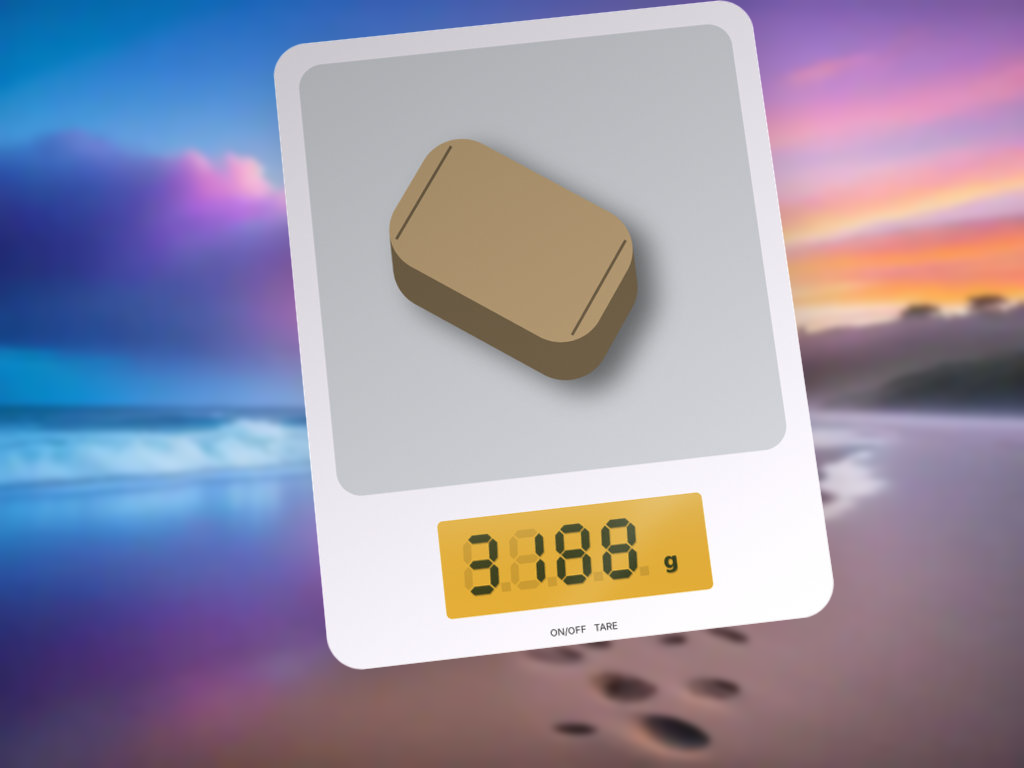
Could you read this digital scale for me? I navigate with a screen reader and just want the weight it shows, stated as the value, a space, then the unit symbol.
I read 3188 g
